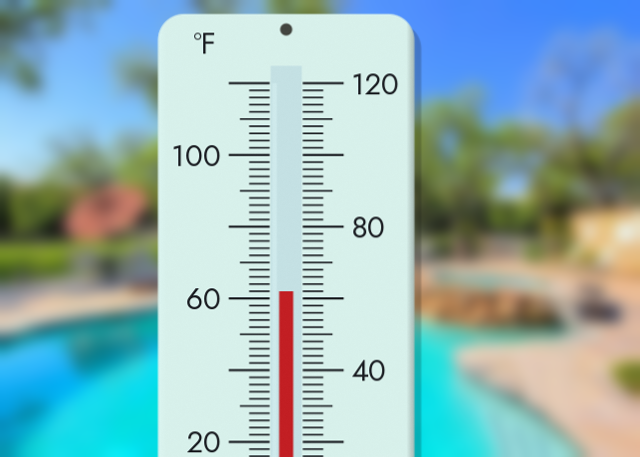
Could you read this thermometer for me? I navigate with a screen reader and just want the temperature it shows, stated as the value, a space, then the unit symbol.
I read 62 °F
